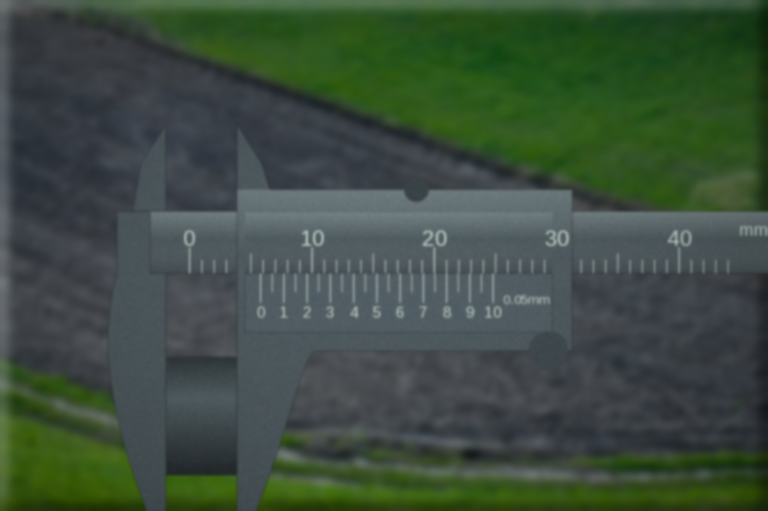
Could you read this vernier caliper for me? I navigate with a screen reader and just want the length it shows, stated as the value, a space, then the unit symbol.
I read 5.8 mm
